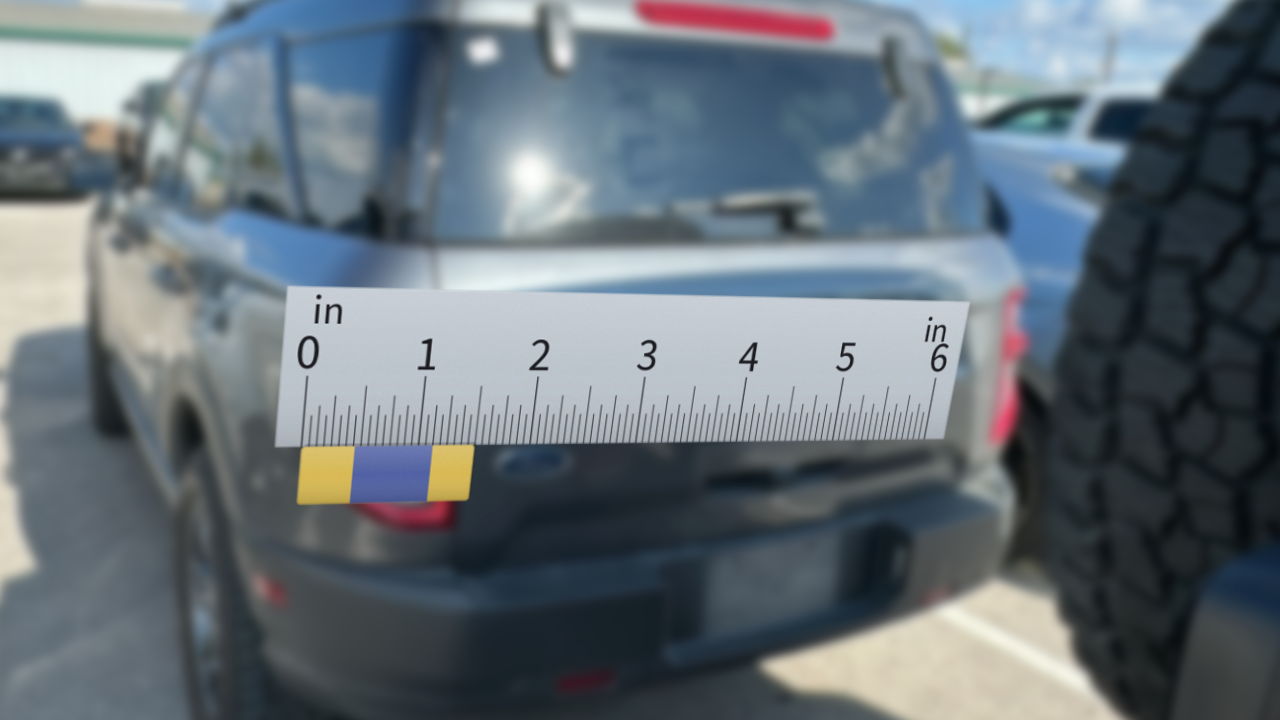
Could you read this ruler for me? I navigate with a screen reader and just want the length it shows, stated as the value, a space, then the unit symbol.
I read 1.5 in
